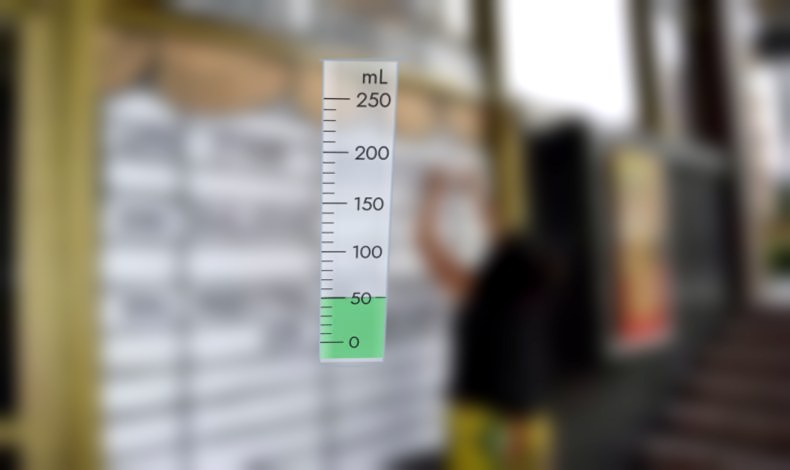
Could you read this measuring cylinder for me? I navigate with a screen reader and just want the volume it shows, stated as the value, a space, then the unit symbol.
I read 50 mL
